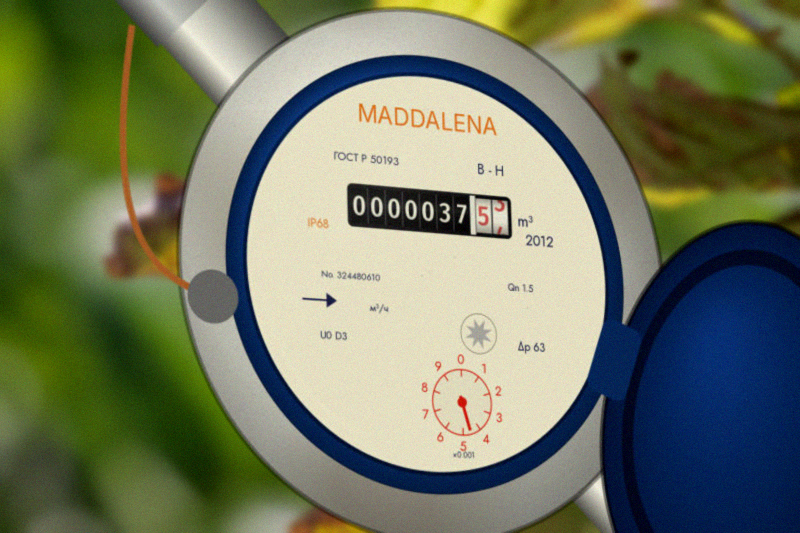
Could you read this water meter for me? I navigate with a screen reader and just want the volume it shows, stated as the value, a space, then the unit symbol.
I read 37.534 m³
